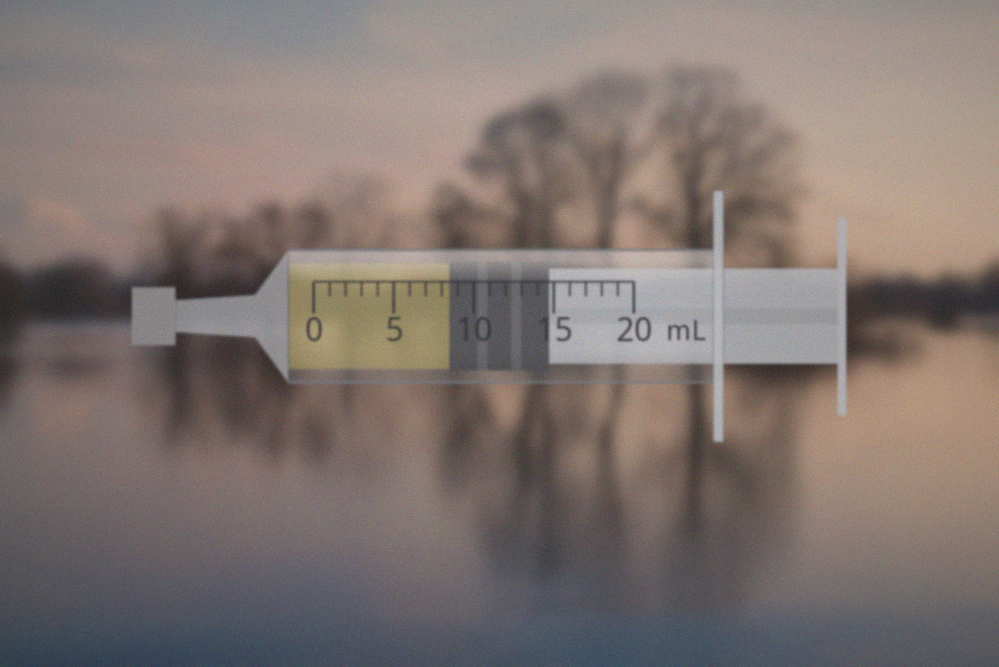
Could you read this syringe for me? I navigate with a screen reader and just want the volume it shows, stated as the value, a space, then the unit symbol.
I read 8.5 mL
